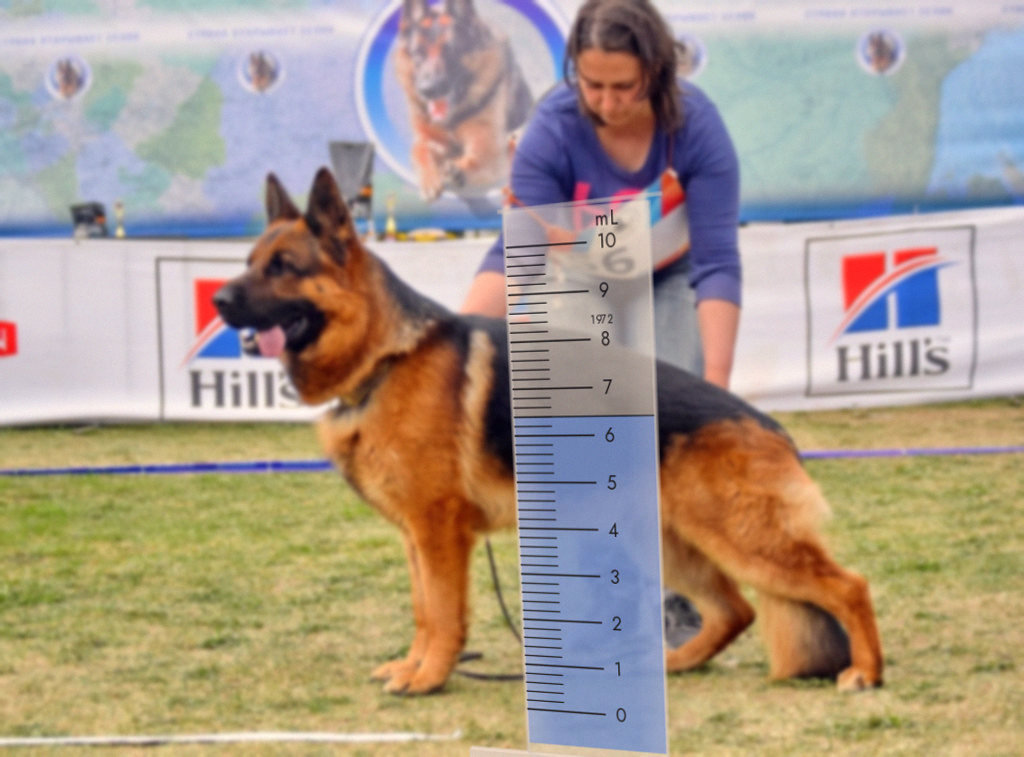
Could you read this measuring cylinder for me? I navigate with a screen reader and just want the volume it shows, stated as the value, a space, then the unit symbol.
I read 6.4 mL
